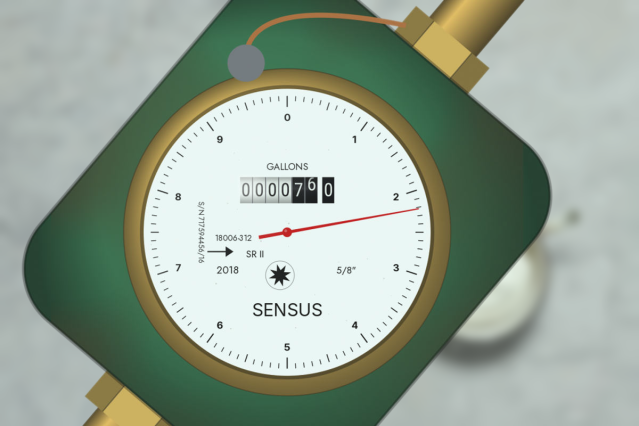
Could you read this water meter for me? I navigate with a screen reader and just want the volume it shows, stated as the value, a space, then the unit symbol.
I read 762.2 gal
